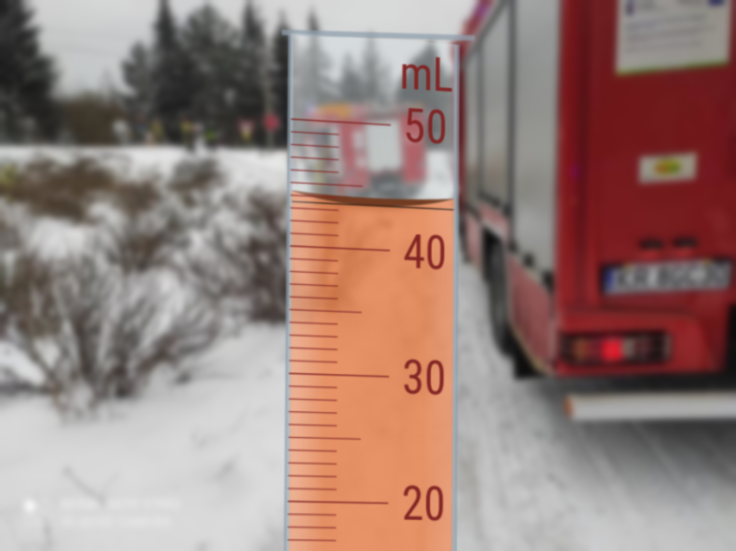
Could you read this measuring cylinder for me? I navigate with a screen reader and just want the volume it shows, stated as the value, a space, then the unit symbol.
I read 43.5 mL
